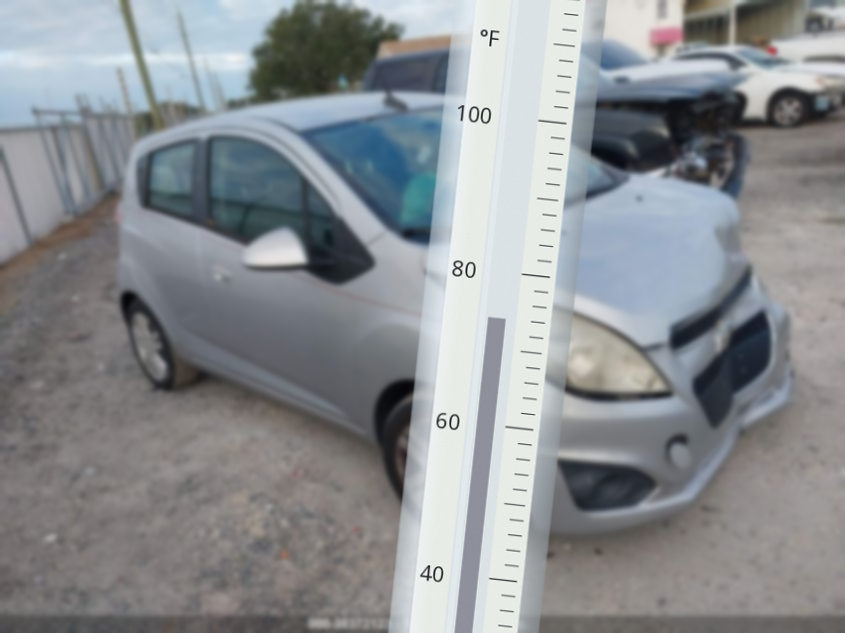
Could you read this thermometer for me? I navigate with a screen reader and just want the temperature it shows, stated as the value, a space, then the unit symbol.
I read 74 °F
